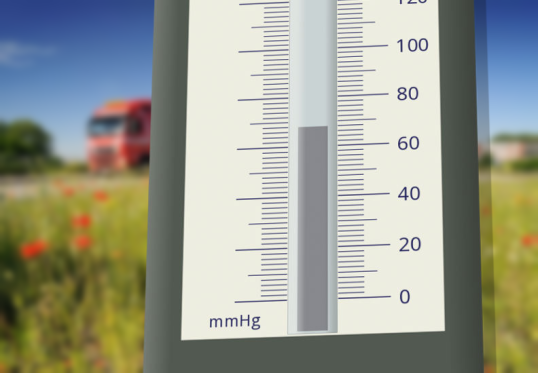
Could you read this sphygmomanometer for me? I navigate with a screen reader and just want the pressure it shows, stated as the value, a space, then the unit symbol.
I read 68 mmHg
